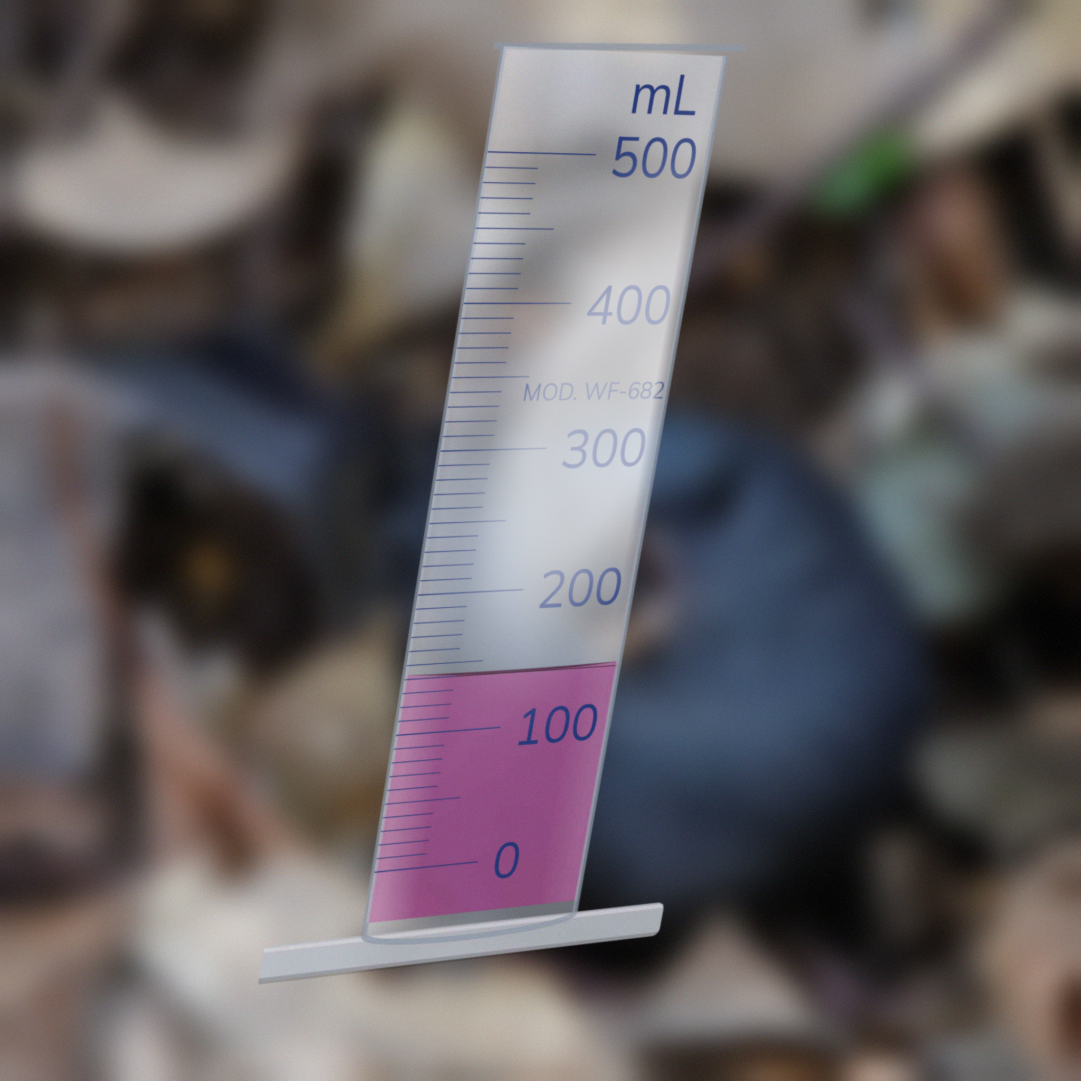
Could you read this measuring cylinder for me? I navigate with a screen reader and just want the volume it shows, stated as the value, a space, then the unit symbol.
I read 140 mL
